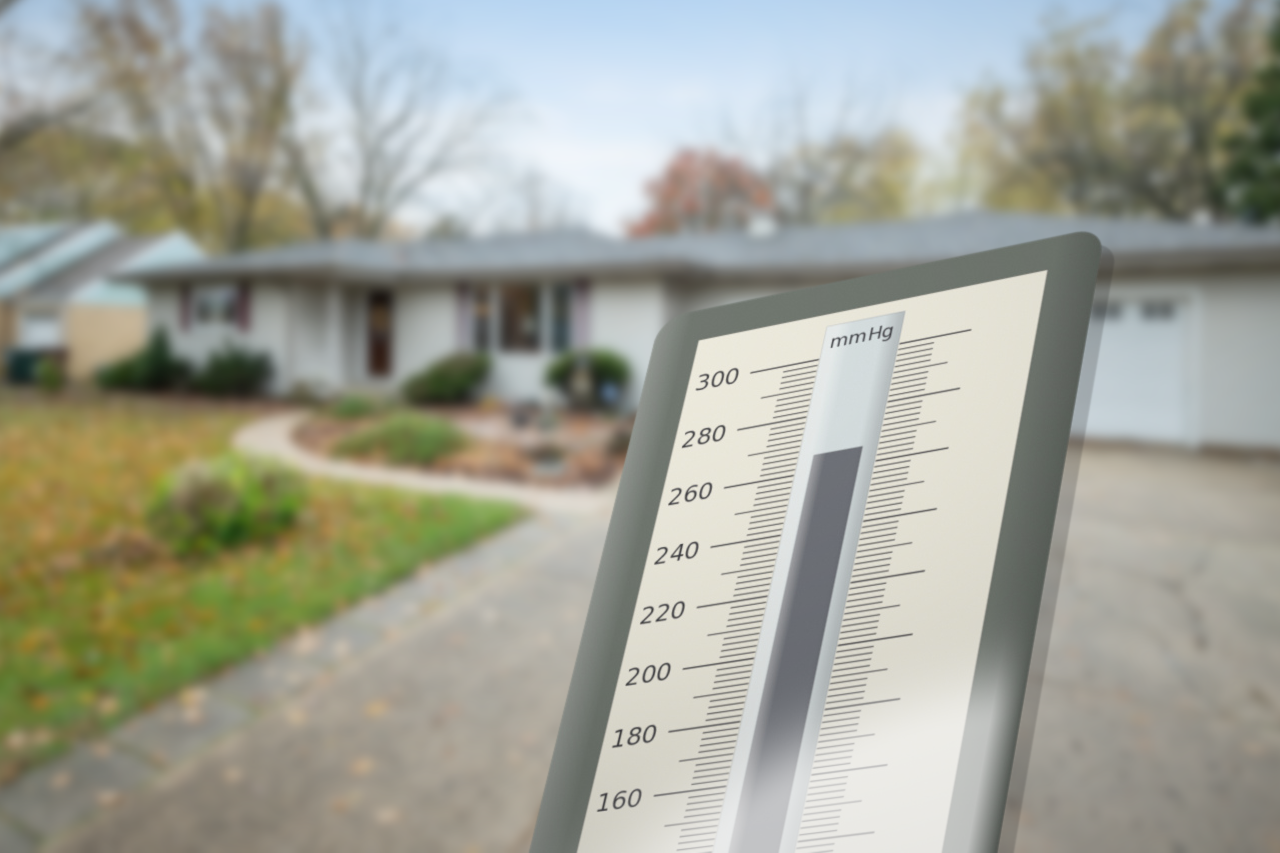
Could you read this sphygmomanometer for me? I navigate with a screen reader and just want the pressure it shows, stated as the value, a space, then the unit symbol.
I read 266 mmHg
